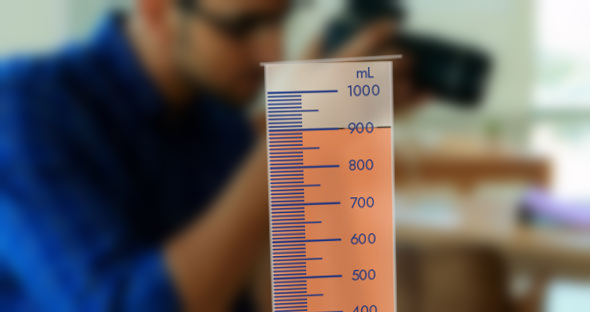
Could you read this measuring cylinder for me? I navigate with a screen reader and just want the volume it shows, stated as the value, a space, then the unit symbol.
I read 900 mL
